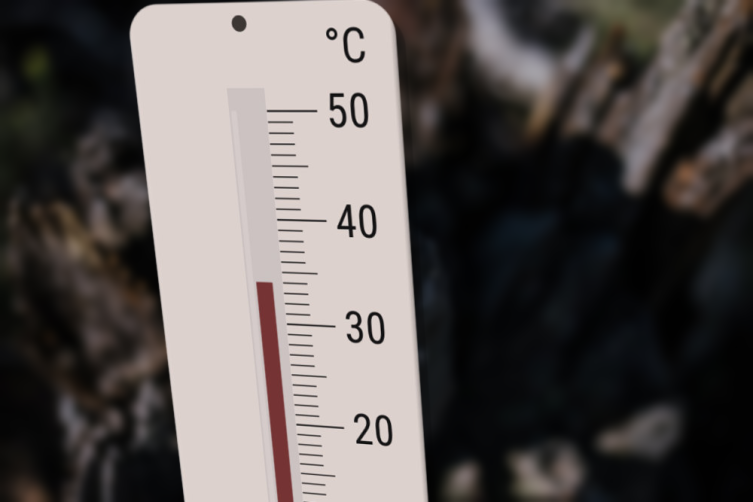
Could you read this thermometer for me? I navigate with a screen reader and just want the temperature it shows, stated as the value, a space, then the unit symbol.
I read 34 °C
